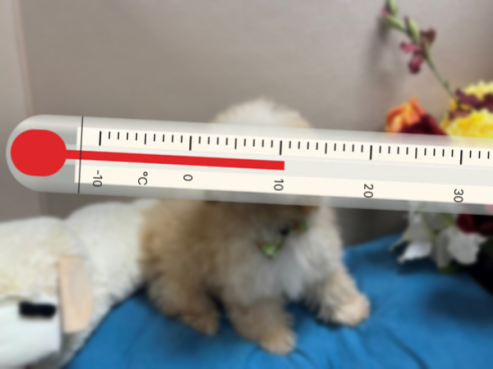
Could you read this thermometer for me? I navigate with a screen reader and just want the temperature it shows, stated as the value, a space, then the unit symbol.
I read 10.5 °C
